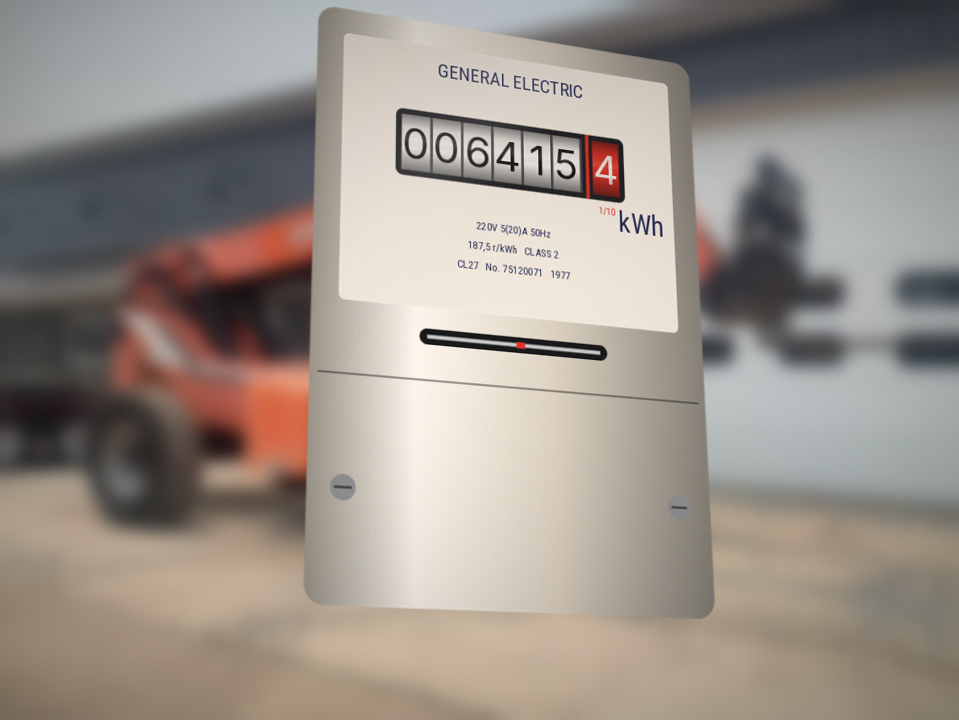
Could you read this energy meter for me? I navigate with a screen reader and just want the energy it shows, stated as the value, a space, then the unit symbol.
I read 6415.4 kWh
